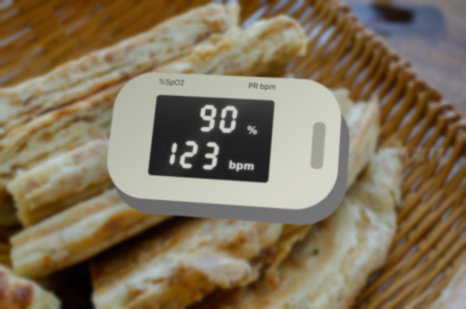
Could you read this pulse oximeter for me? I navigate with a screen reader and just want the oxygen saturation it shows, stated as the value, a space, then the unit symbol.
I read 90 %
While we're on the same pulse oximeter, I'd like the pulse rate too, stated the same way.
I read 123 bpm
